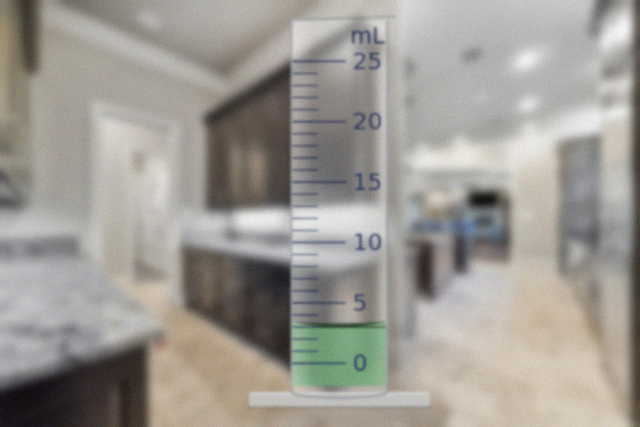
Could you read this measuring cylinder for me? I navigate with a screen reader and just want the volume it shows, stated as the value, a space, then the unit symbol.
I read 3 mL
